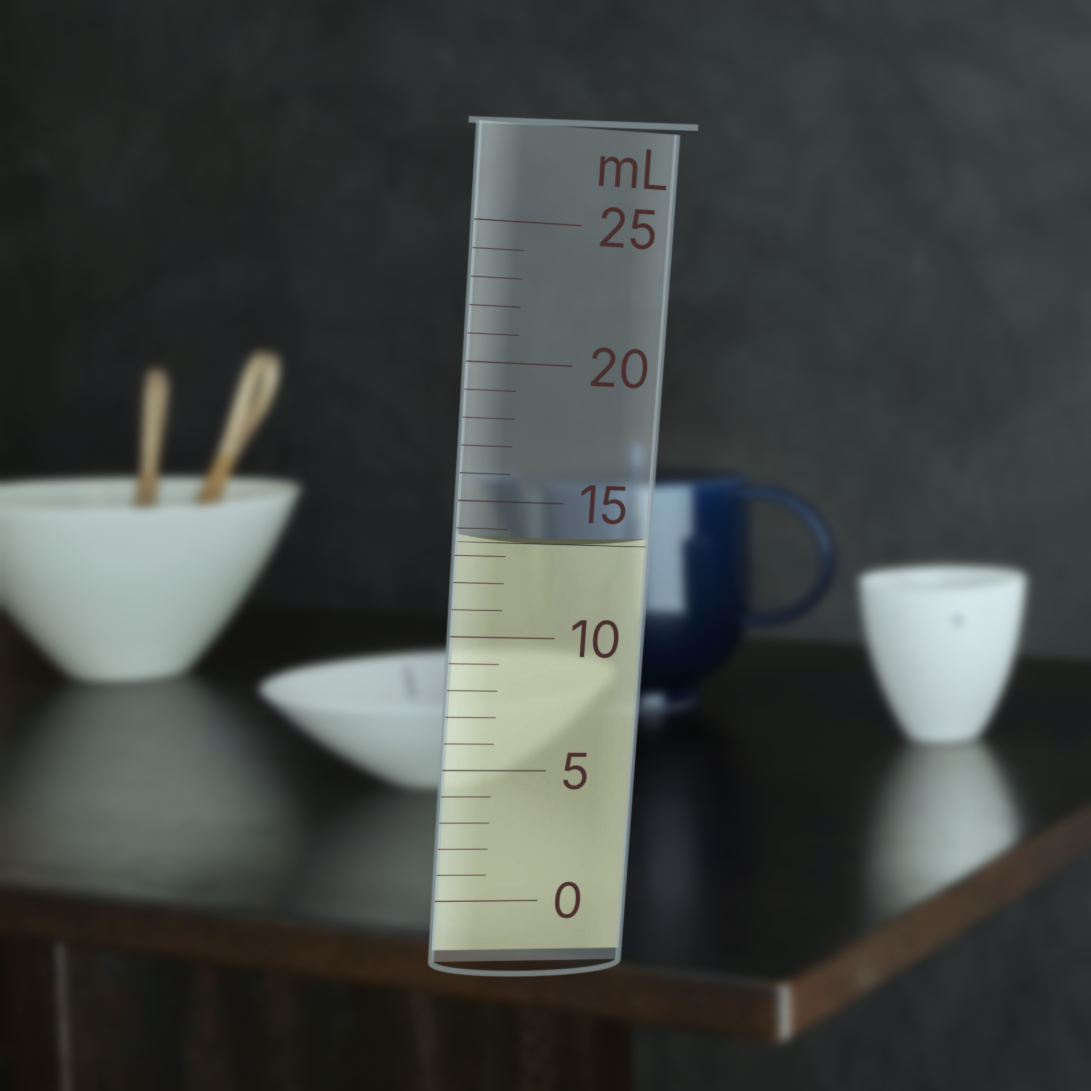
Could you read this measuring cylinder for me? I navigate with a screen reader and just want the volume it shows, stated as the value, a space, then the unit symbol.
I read 13.5 mL
